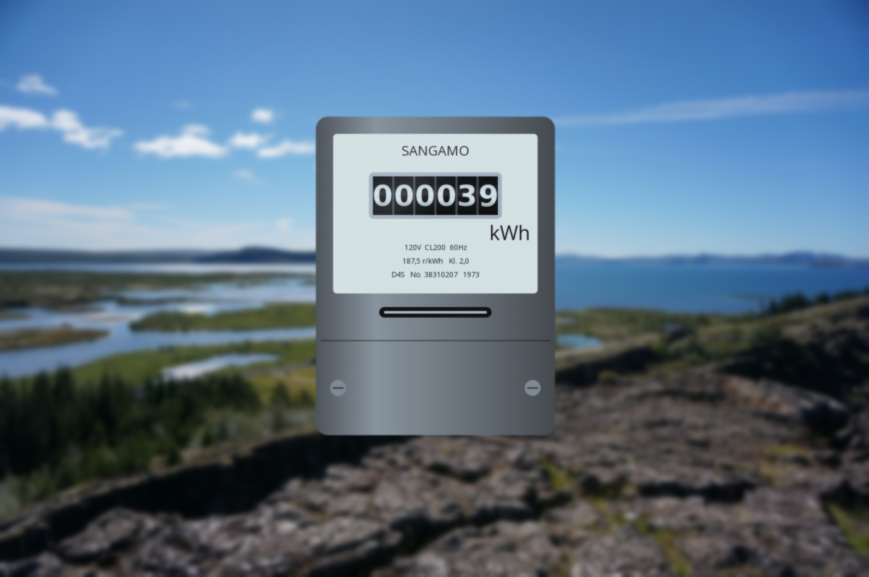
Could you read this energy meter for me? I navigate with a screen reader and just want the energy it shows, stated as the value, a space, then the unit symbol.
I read 39 kWh
